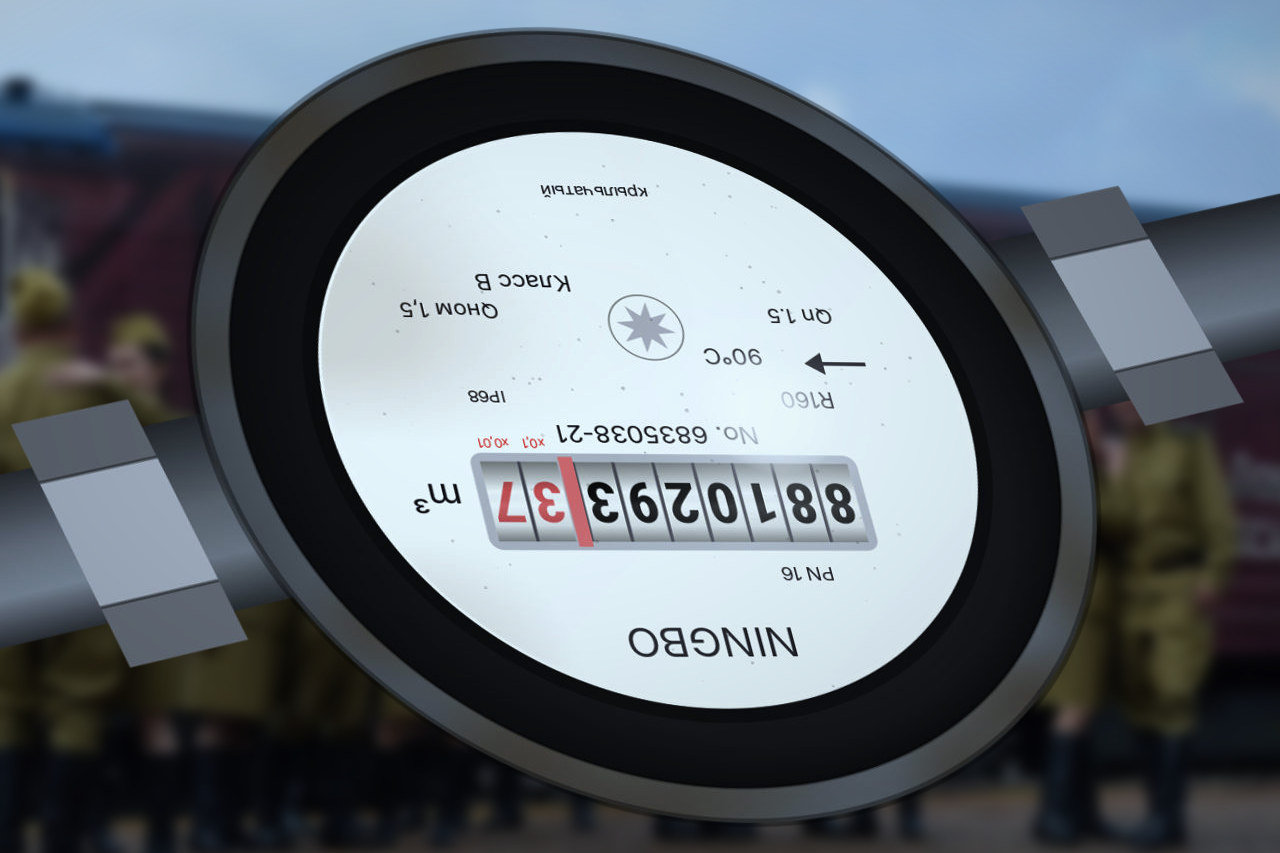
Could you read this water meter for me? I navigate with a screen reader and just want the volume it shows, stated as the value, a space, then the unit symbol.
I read 8810293.37 m³
